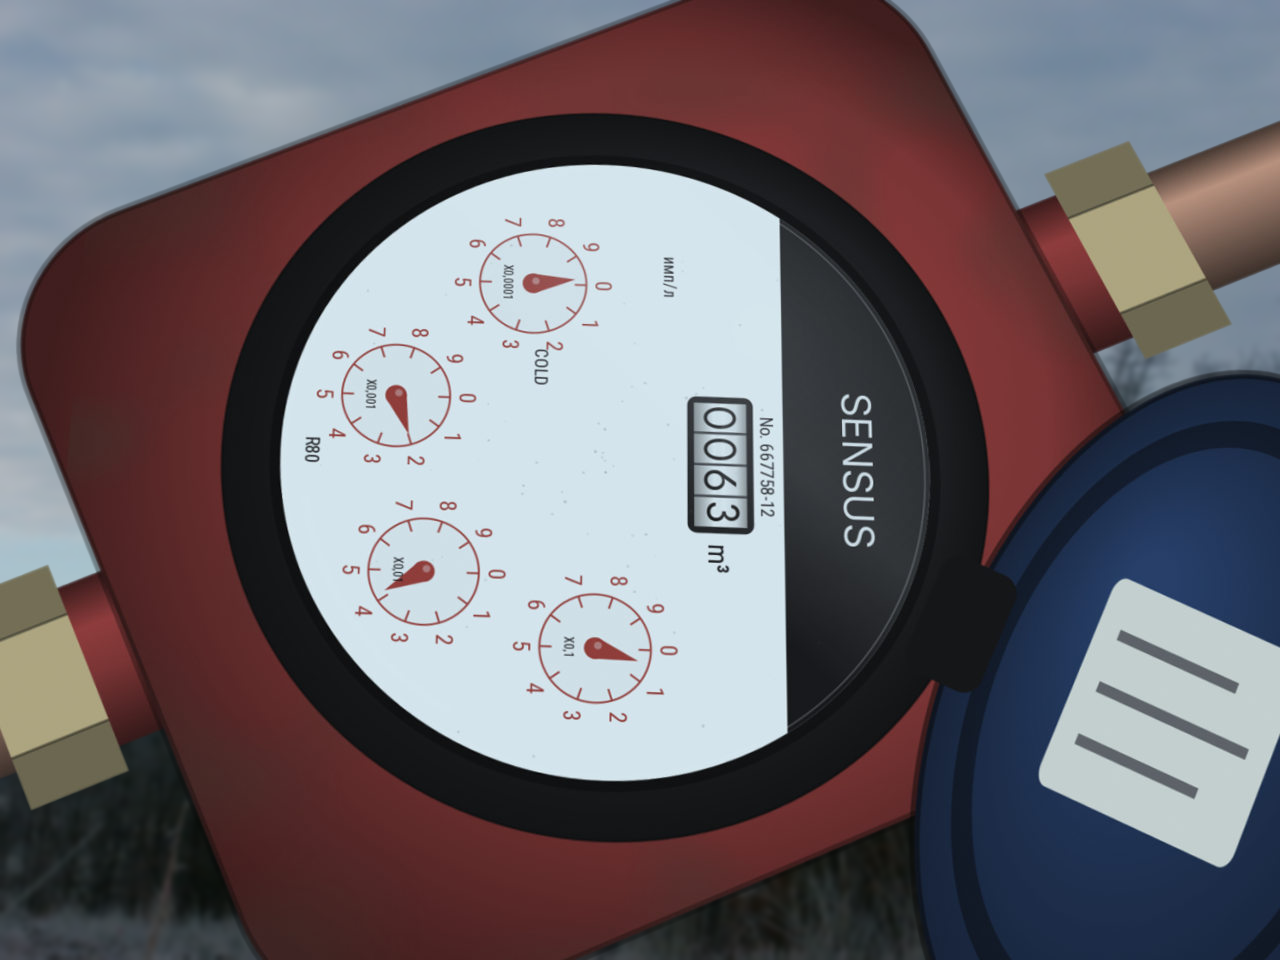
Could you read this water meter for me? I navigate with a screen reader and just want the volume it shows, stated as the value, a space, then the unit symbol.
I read 63.0419 m³
